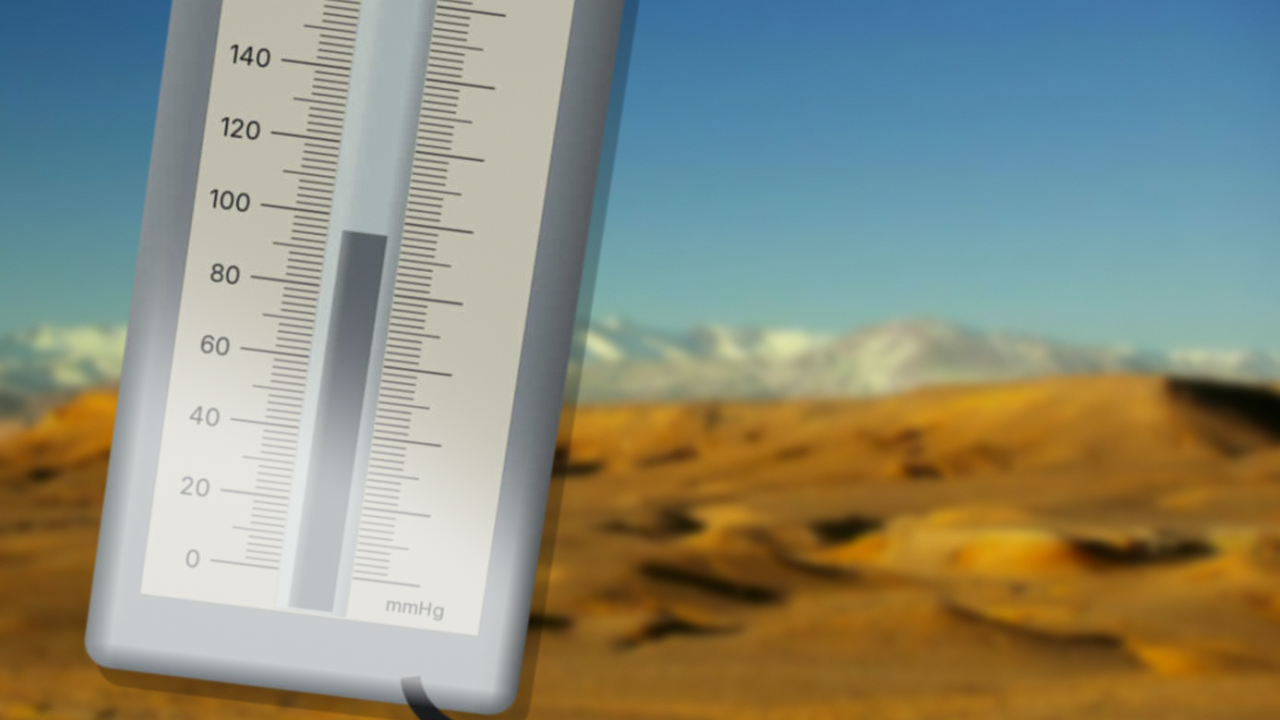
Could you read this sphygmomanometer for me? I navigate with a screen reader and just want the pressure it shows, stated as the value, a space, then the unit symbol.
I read 96 mmHg
